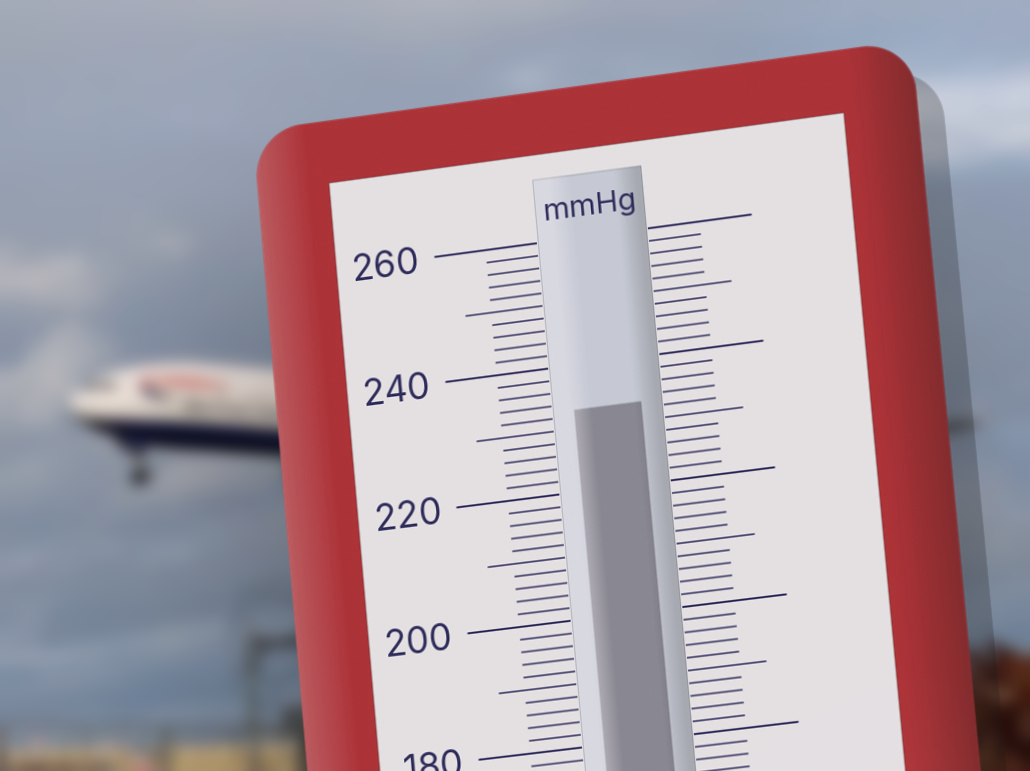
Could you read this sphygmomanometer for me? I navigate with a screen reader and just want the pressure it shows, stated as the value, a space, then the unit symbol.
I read 233 mmHg
